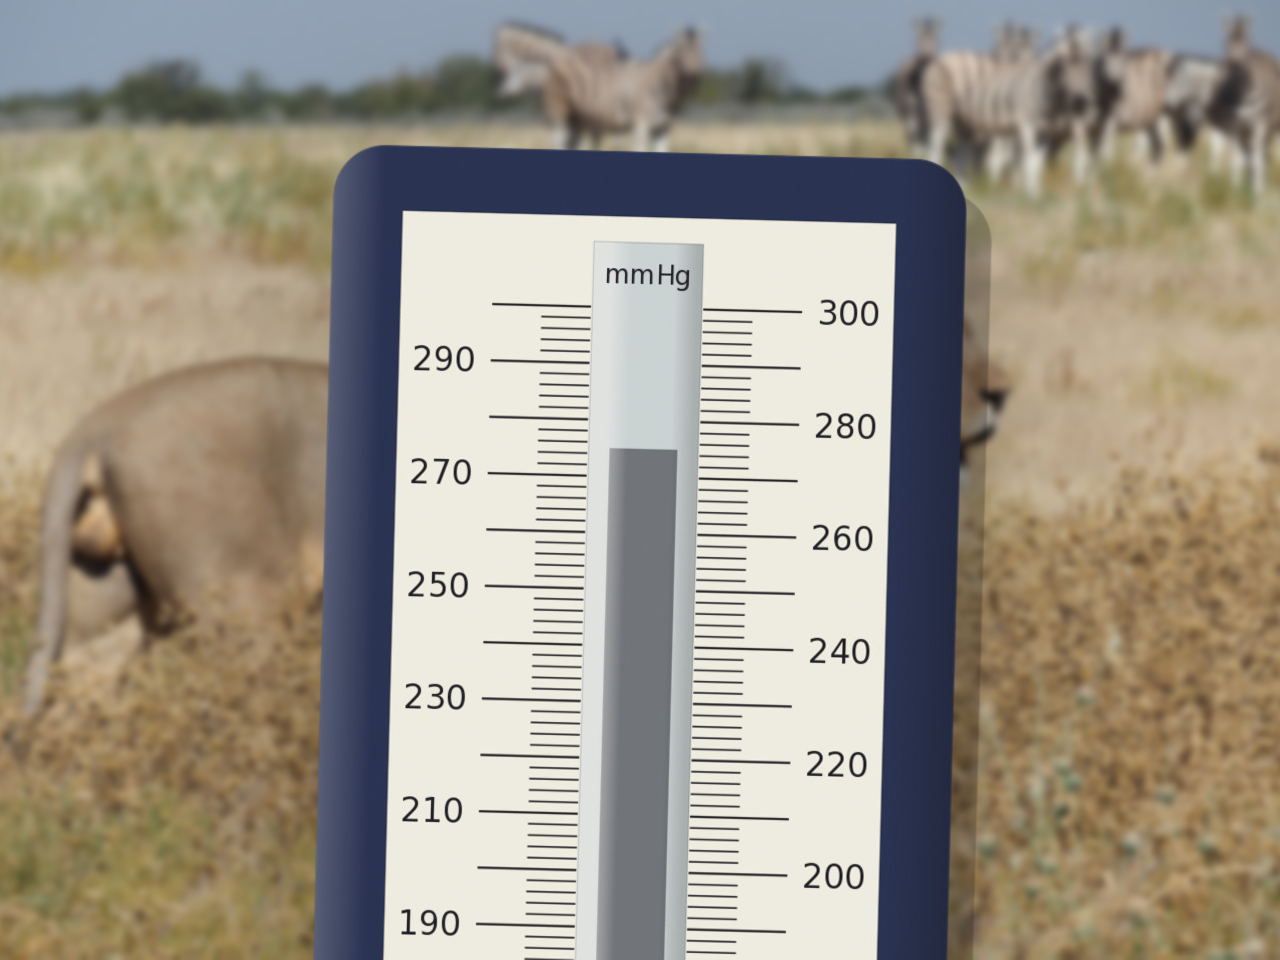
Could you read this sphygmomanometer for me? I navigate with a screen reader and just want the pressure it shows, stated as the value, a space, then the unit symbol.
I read 275 mmHg
